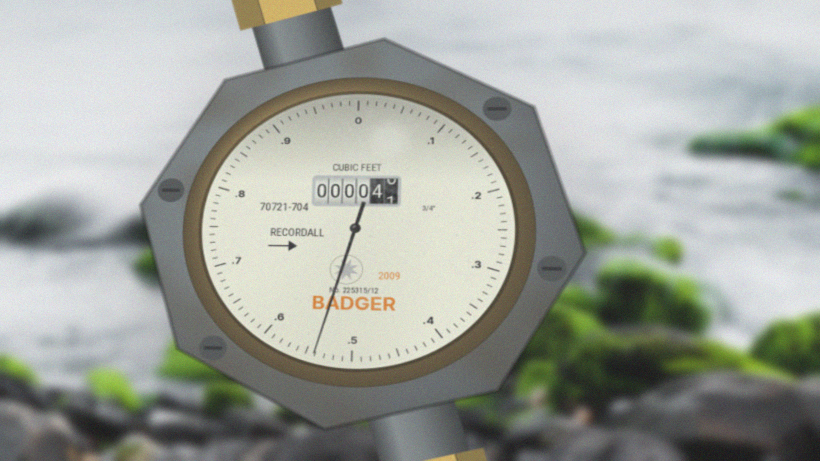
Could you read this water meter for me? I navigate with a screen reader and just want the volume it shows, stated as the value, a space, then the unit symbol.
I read 40.54 ft³
